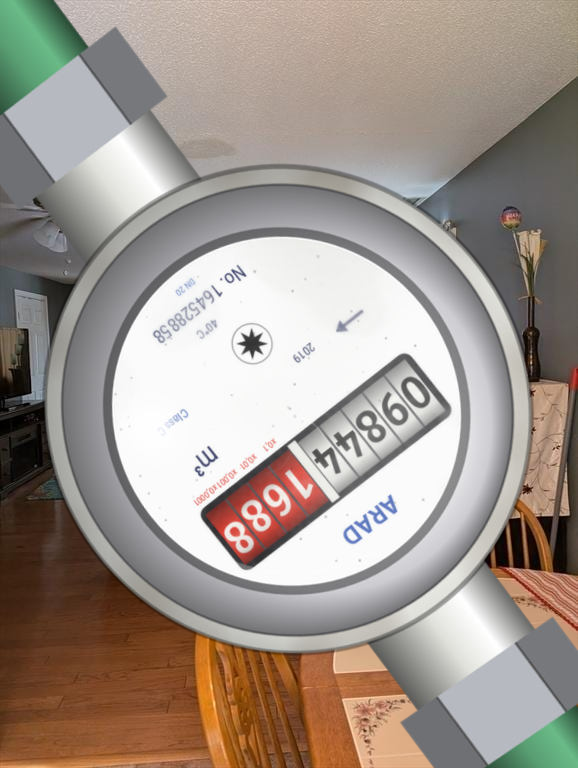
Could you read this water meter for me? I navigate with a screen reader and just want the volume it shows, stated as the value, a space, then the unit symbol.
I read 9844.1688 m³
